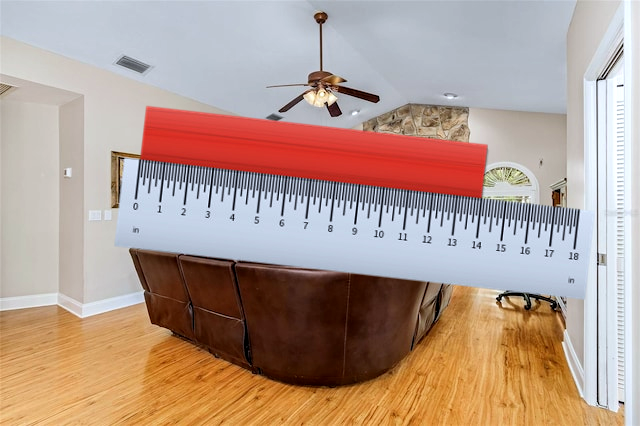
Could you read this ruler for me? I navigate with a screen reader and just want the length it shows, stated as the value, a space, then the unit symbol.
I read 14 in
